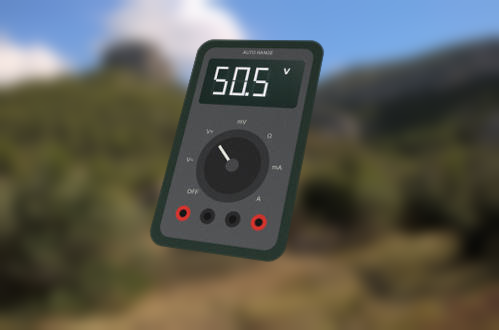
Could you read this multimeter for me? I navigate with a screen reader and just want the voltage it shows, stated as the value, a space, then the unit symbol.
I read 50.5 V
